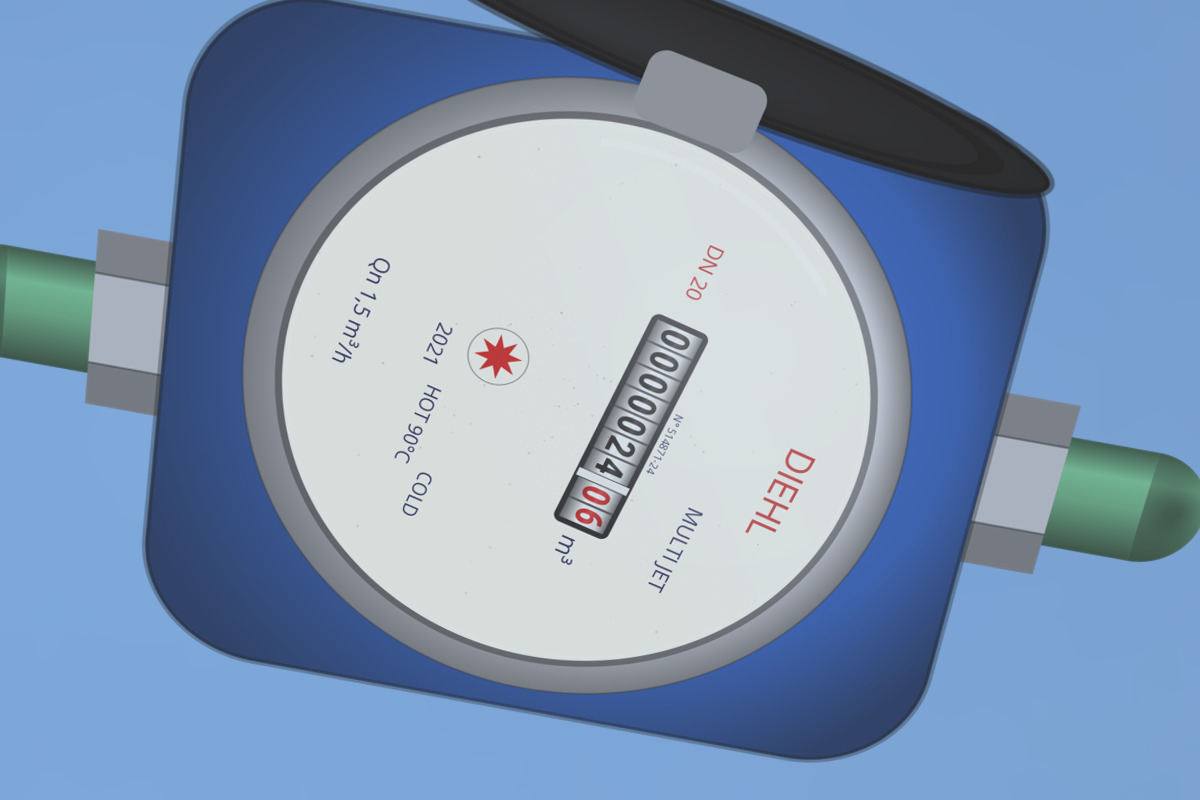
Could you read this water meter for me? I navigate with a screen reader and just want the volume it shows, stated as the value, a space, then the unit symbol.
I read 24.06 m³
